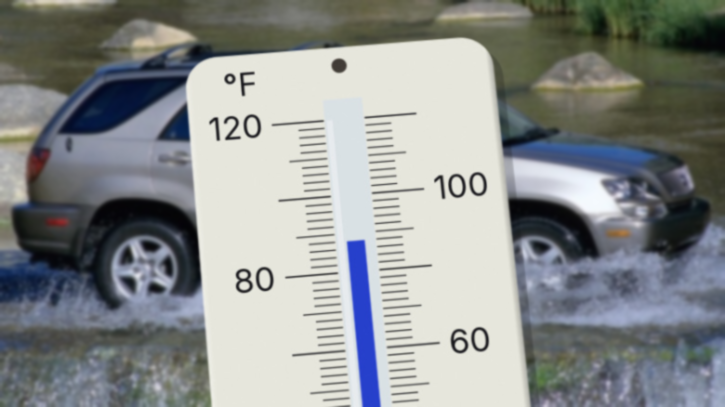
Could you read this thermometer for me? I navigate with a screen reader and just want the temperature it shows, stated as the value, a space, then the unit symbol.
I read 88 °F
